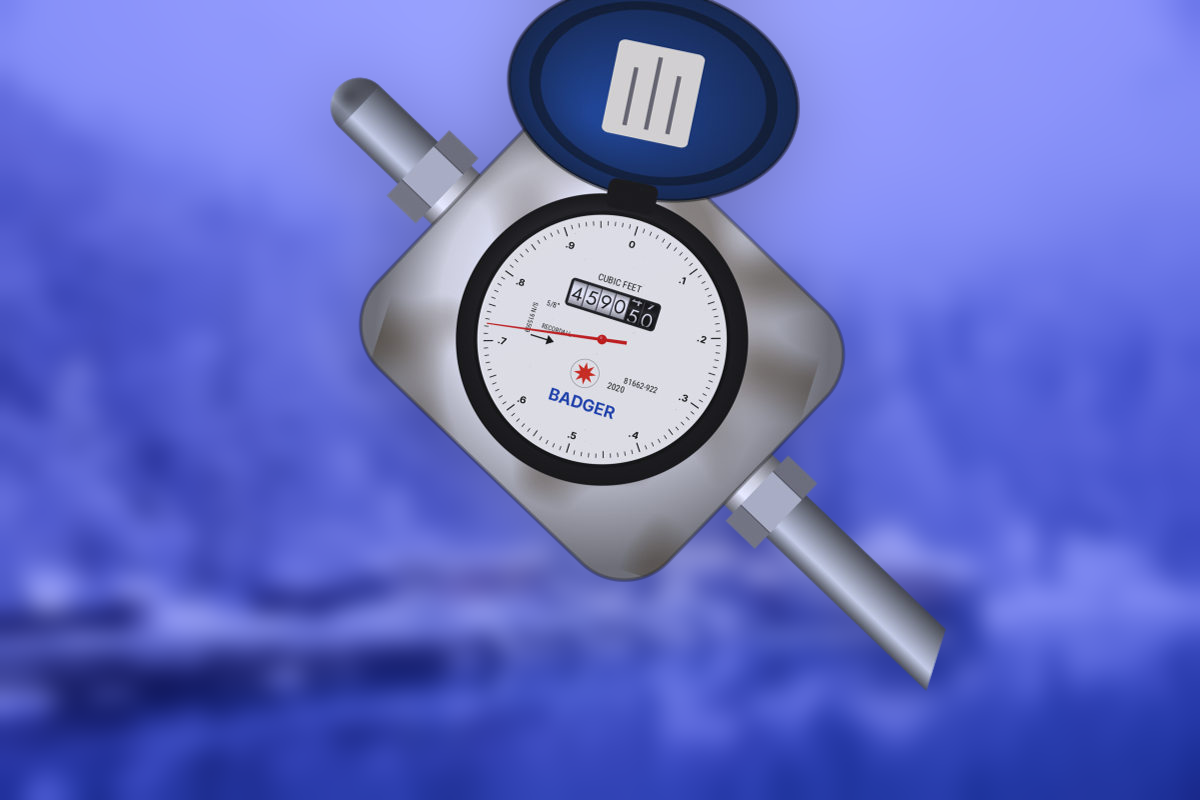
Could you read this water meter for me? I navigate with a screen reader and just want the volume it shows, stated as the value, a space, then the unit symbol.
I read 459049.72 ft³
